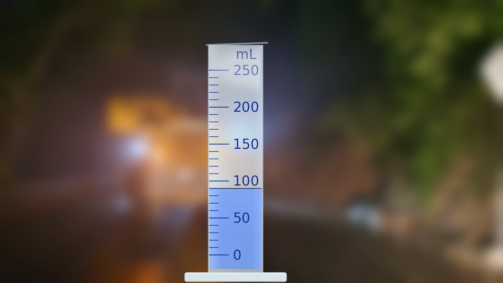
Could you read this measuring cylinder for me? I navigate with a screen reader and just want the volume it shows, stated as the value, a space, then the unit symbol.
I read 90 mL
